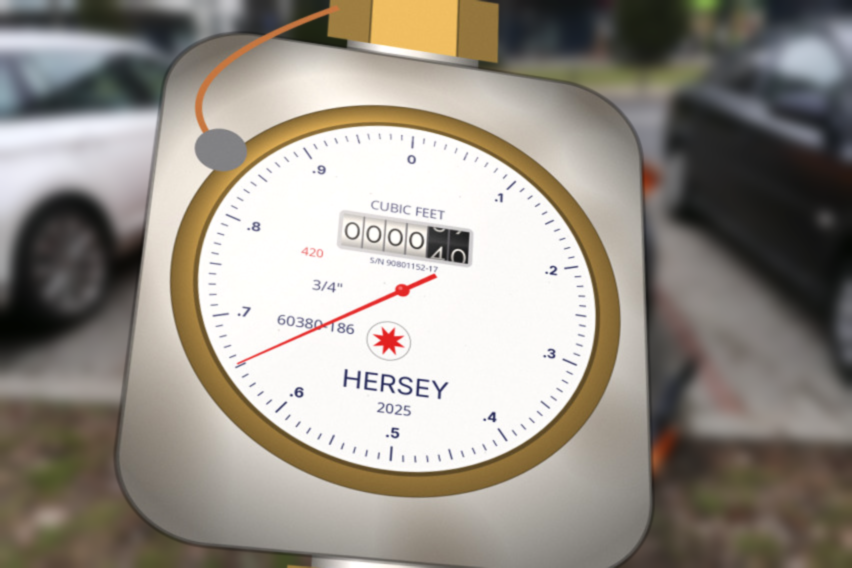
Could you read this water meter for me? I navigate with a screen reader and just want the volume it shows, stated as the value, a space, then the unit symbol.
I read 39.65 ft³
